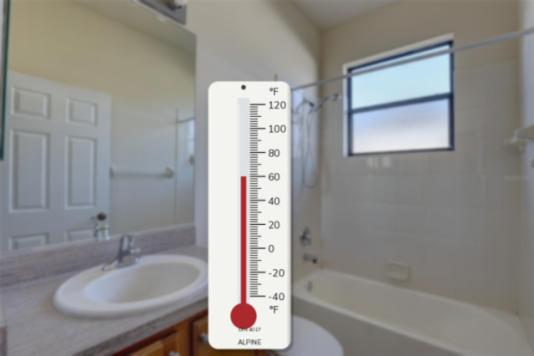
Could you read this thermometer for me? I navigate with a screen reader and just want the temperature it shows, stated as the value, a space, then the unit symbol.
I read 60 °F
